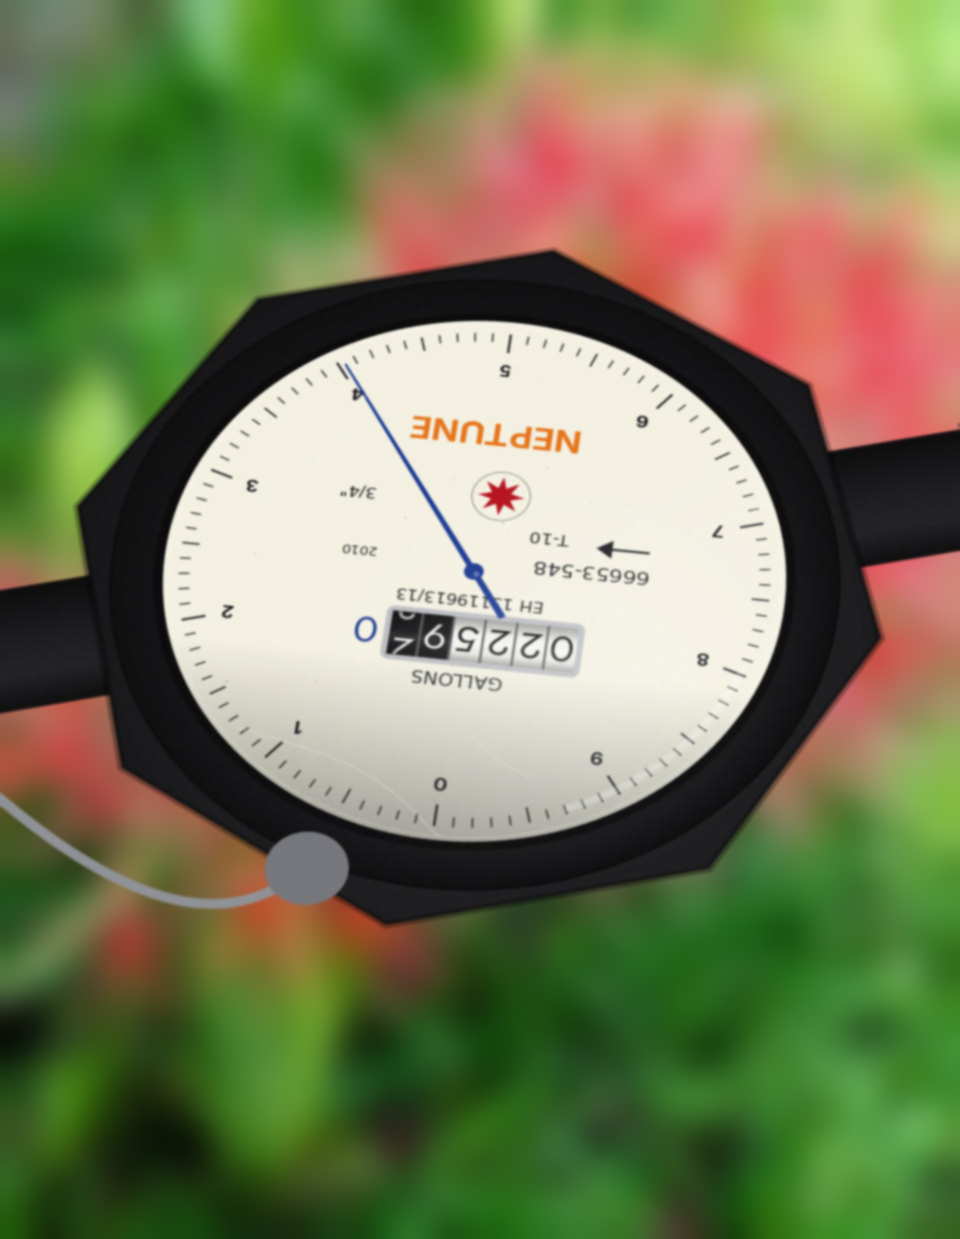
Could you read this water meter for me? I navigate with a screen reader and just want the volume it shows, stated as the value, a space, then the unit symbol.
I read 225924.0 gal
